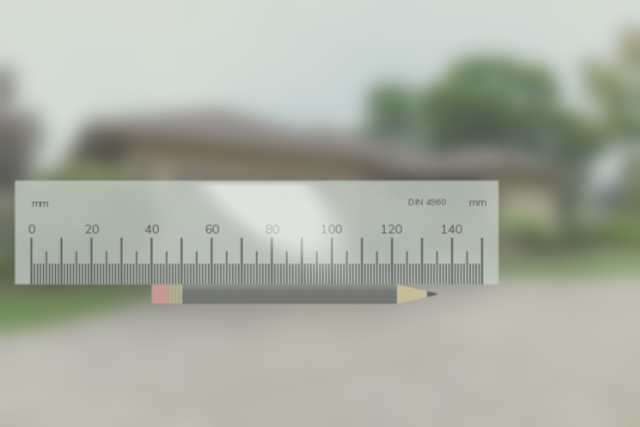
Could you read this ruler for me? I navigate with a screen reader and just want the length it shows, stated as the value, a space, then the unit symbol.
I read 95 mm
